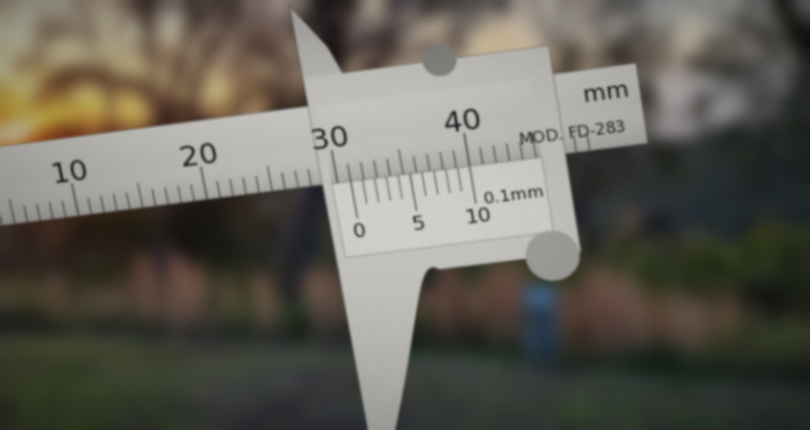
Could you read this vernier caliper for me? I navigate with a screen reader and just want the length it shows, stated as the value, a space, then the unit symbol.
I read 31.0 mm
